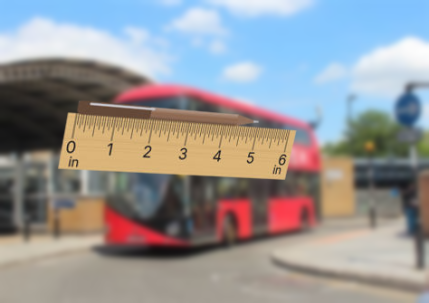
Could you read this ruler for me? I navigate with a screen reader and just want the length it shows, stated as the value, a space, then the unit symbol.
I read 5 in
